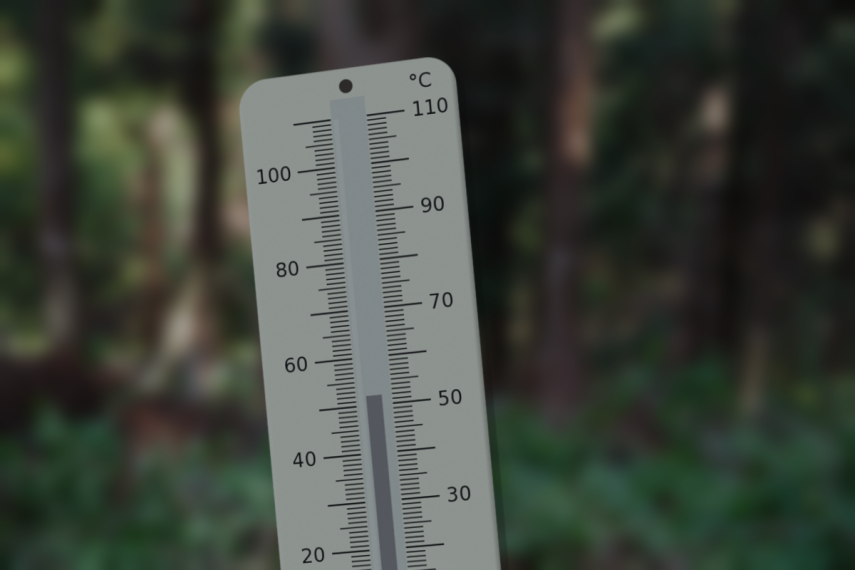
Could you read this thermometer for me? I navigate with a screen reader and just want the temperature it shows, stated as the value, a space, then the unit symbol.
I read 52 °C
